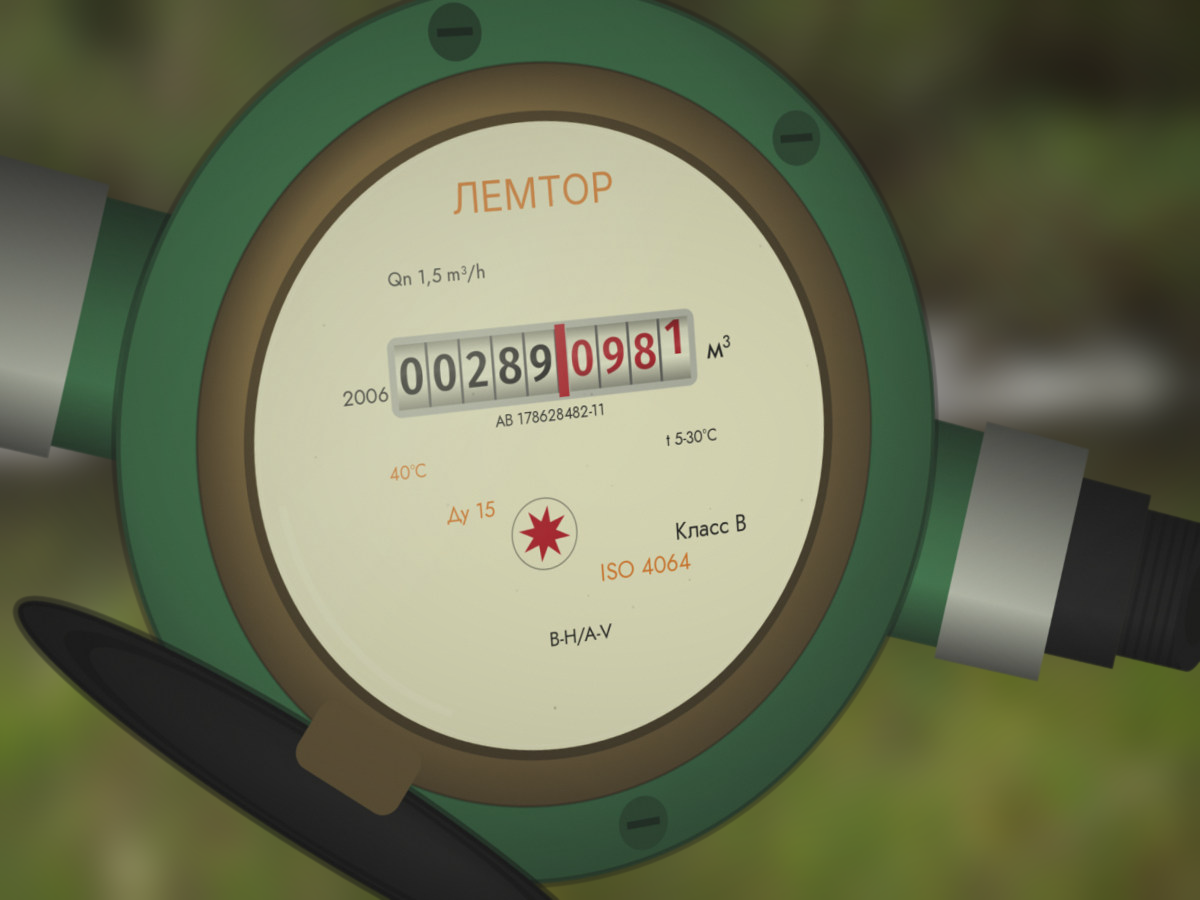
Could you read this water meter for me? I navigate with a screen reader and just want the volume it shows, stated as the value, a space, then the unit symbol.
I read 289.0981 m³
